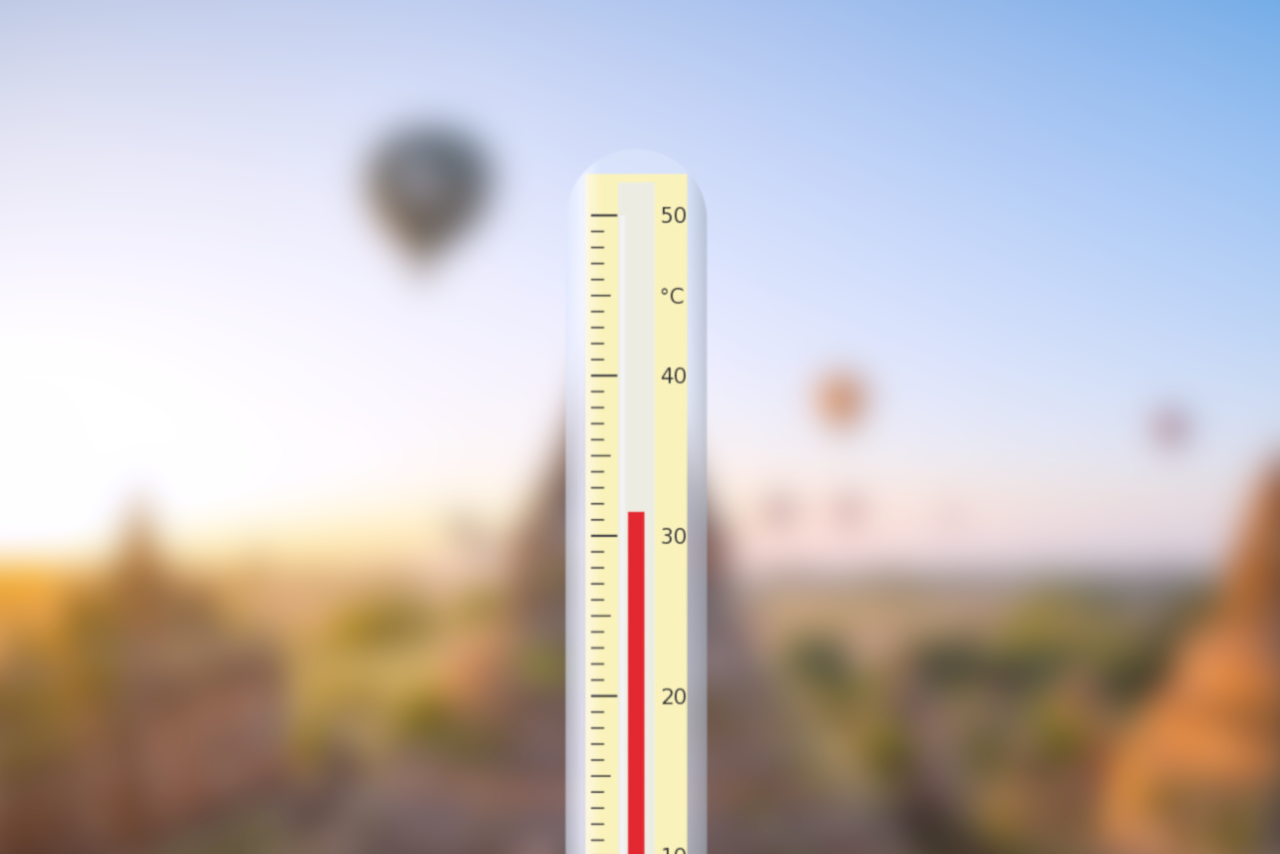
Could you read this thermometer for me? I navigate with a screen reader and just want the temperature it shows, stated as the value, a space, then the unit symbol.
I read 31.5 °C
